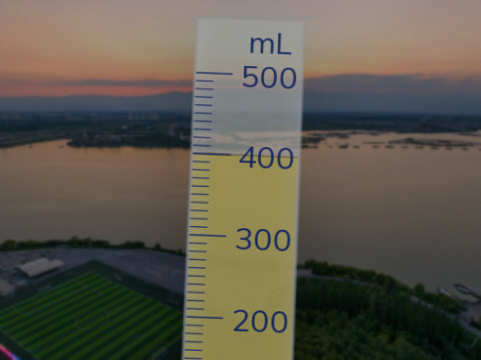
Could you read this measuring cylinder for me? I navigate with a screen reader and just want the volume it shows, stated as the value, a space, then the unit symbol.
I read 400 mL
